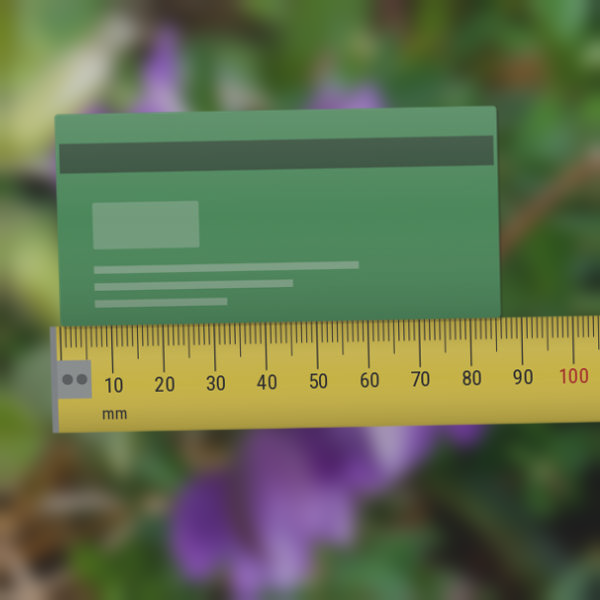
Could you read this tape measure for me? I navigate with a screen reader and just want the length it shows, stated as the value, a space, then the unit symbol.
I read 86 mm
